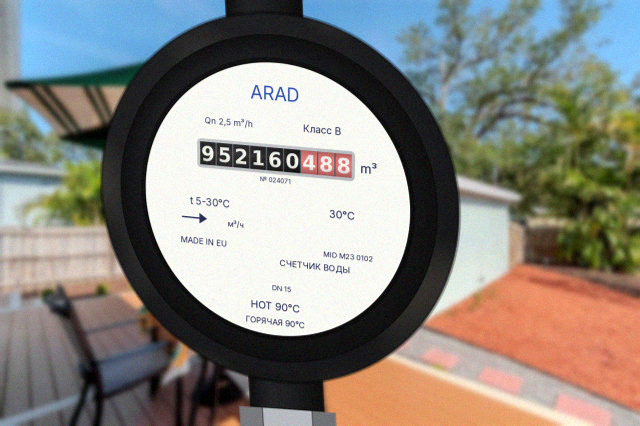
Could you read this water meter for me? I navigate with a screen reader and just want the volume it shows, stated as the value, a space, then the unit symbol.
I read 952160.488 m³
